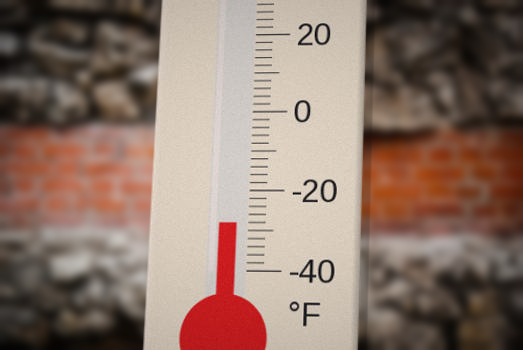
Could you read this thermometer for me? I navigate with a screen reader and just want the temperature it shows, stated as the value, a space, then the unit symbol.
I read -28 °F
